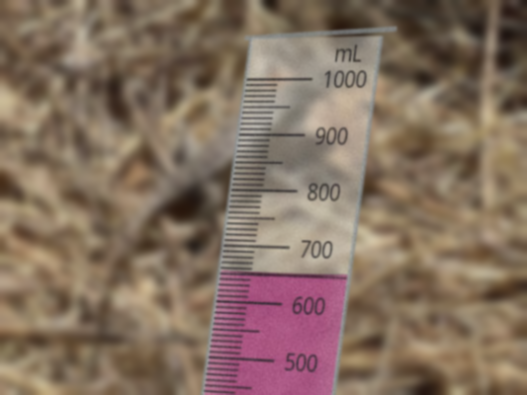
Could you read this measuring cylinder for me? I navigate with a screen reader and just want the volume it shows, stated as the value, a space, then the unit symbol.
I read 650 mL
